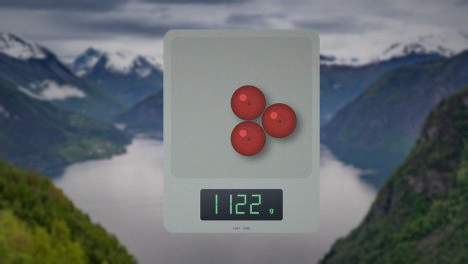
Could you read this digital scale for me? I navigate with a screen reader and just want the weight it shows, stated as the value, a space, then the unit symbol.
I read 1122 g
